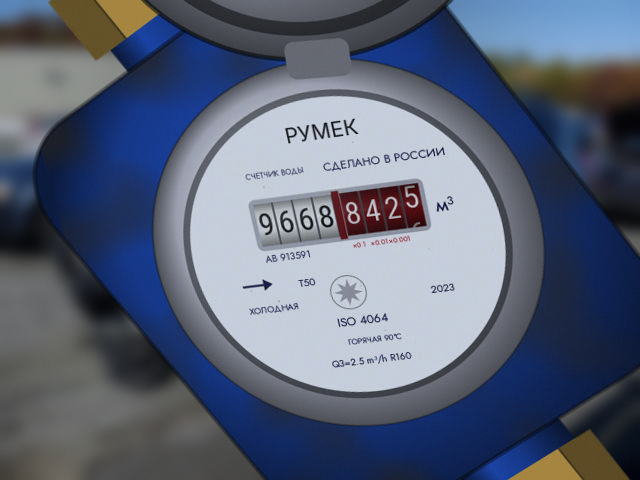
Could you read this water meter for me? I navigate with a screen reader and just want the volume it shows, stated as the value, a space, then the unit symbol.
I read 9668.8425 m³
